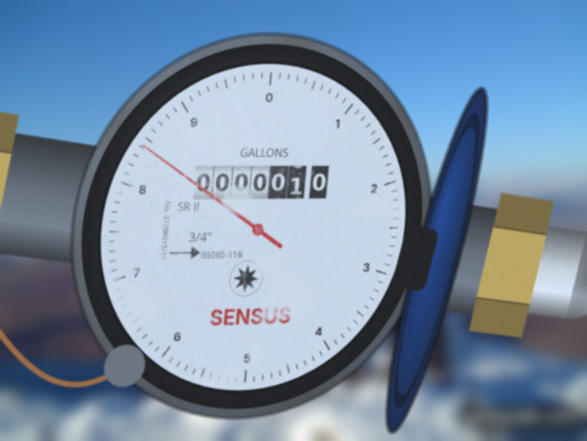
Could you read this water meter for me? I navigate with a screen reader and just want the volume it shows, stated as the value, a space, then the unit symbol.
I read 8.4 gal
